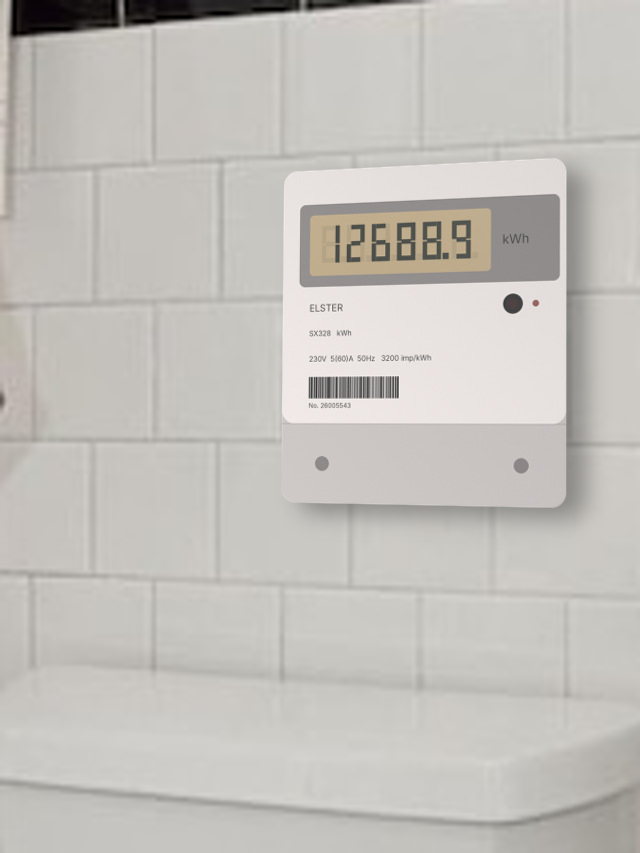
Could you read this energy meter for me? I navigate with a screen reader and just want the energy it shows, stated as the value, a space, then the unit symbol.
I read 12688.9 kWh
